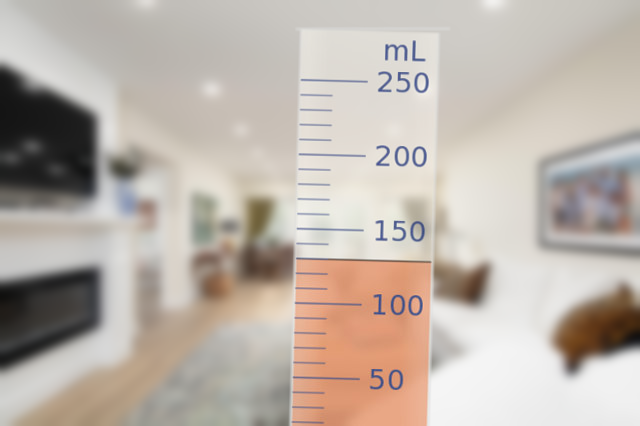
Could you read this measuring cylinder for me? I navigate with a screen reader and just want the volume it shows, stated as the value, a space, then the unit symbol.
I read 130 mL
